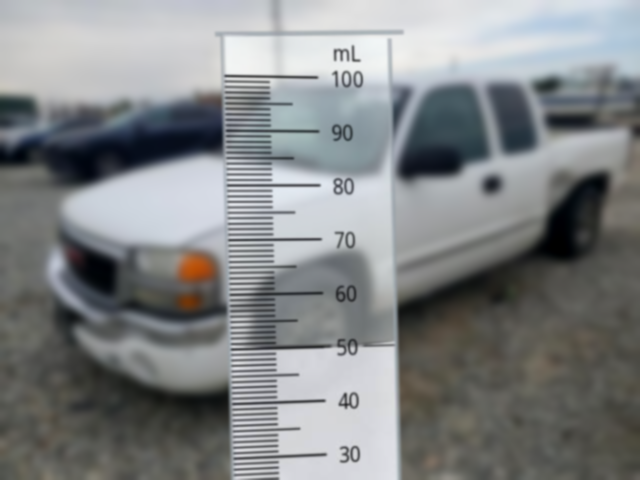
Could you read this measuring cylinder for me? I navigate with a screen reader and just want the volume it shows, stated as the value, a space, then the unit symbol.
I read 50 mL
